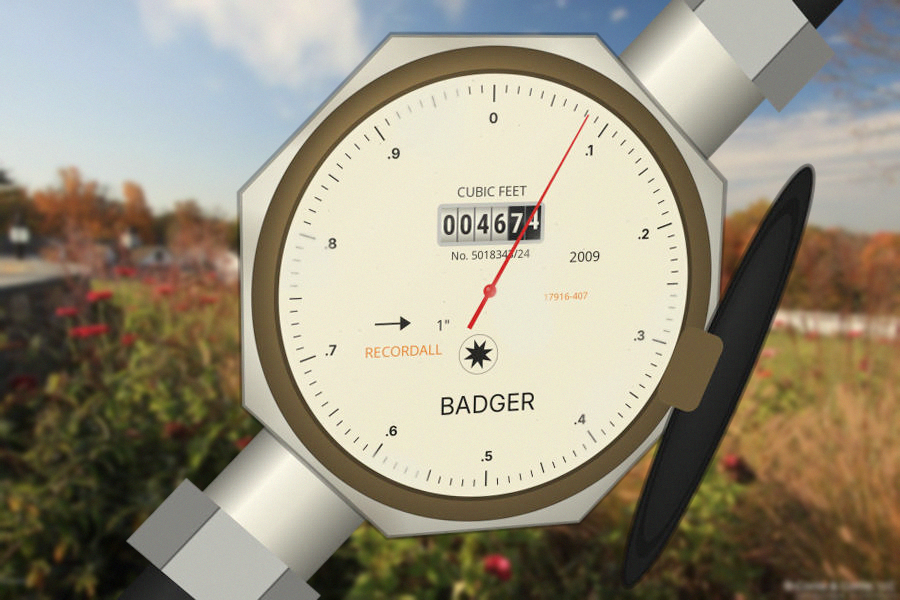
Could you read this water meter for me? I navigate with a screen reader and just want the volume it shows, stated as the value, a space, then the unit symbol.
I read 4674.08 ft³
